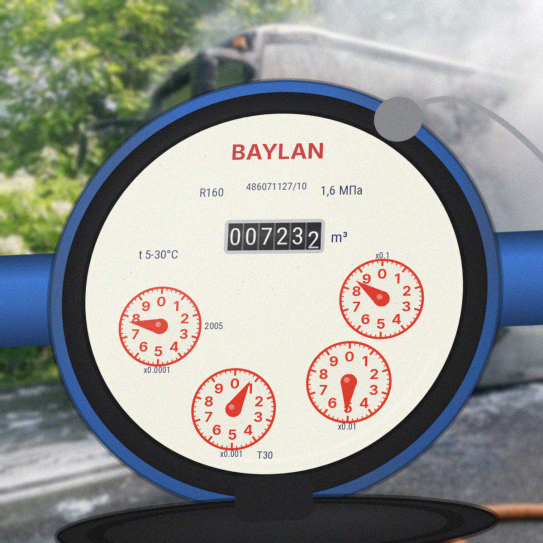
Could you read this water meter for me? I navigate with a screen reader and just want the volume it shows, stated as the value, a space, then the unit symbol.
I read 7231.8507 m³
